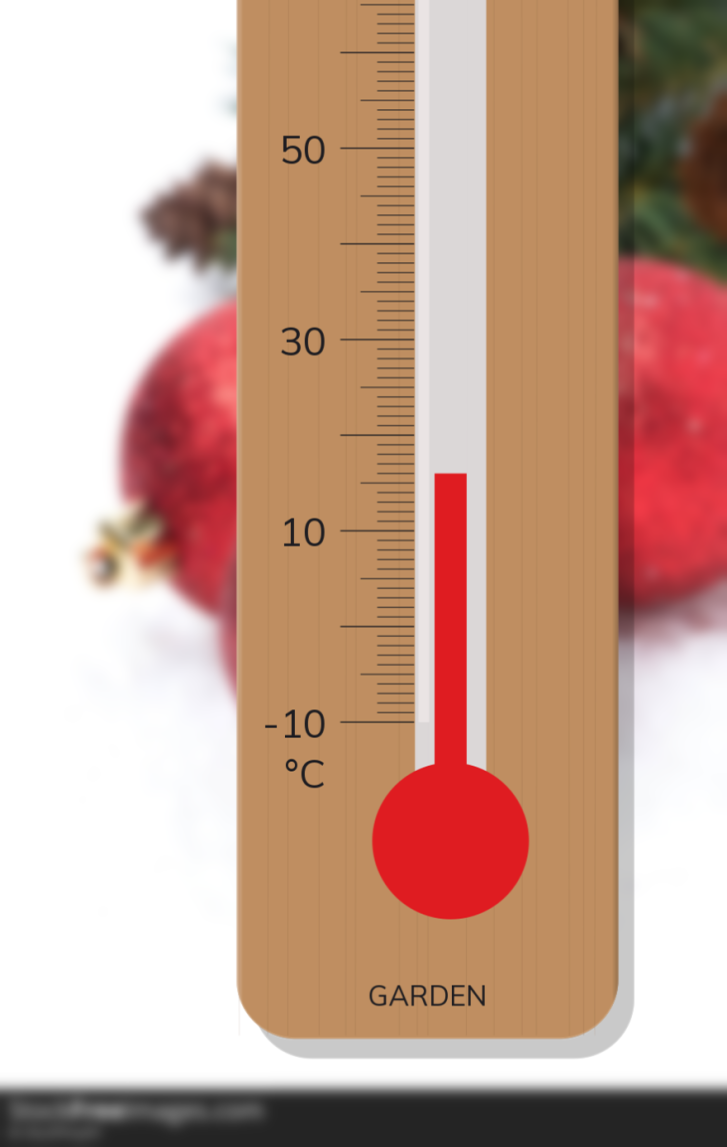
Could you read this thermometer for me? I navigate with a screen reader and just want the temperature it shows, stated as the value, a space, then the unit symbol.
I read 16 °C
